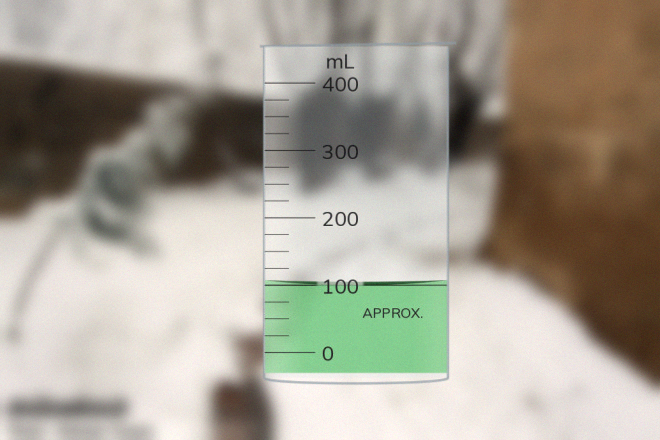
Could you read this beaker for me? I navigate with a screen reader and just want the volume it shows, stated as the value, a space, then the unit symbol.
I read 100 mL
